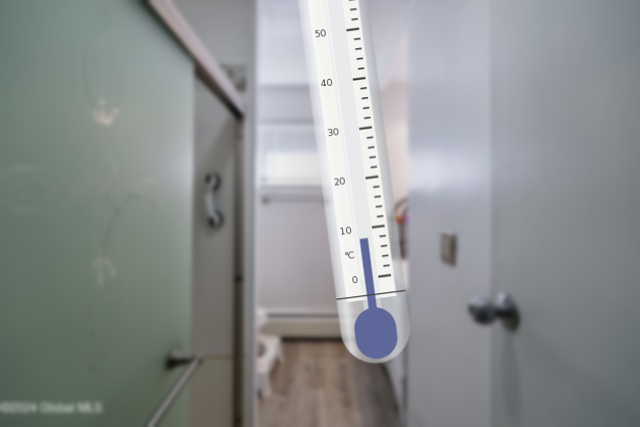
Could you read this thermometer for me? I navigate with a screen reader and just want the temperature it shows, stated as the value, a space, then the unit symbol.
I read 8 °C
